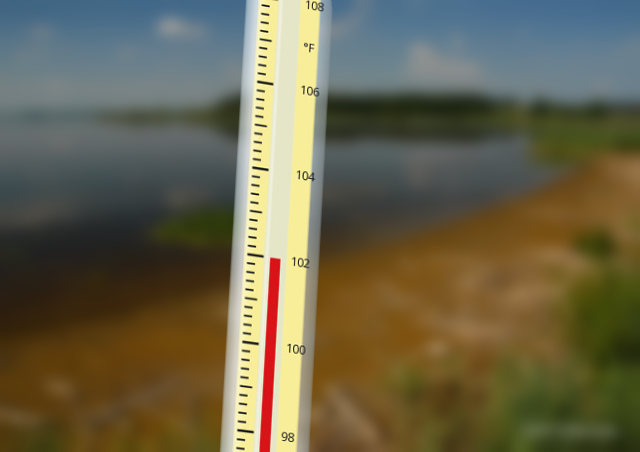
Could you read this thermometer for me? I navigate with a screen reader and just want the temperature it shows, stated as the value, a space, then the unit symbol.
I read 102 °F
